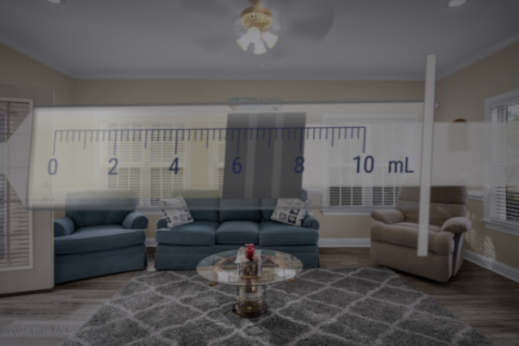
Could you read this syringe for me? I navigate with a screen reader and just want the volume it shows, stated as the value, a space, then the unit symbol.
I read 5.6 mL
